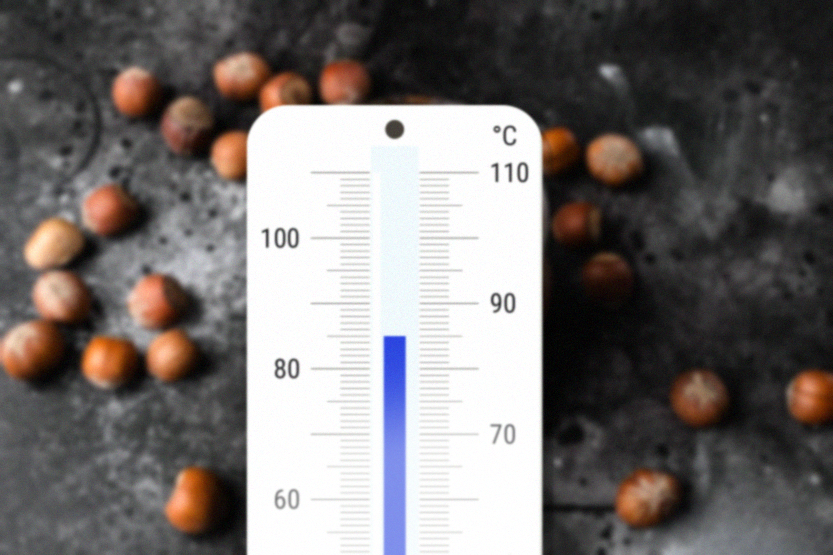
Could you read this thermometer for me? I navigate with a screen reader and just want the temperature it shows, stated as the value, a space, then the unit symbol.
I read 85 °C
